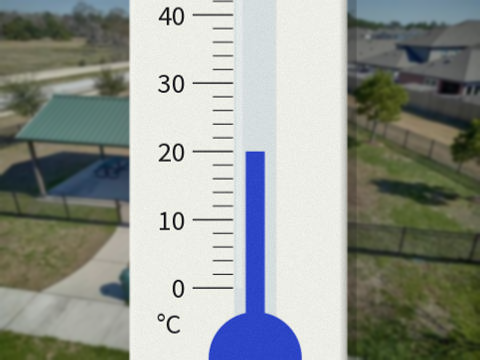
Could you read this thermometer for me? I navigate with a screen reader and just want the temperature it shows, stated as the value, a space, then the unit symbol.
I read 20 °C
